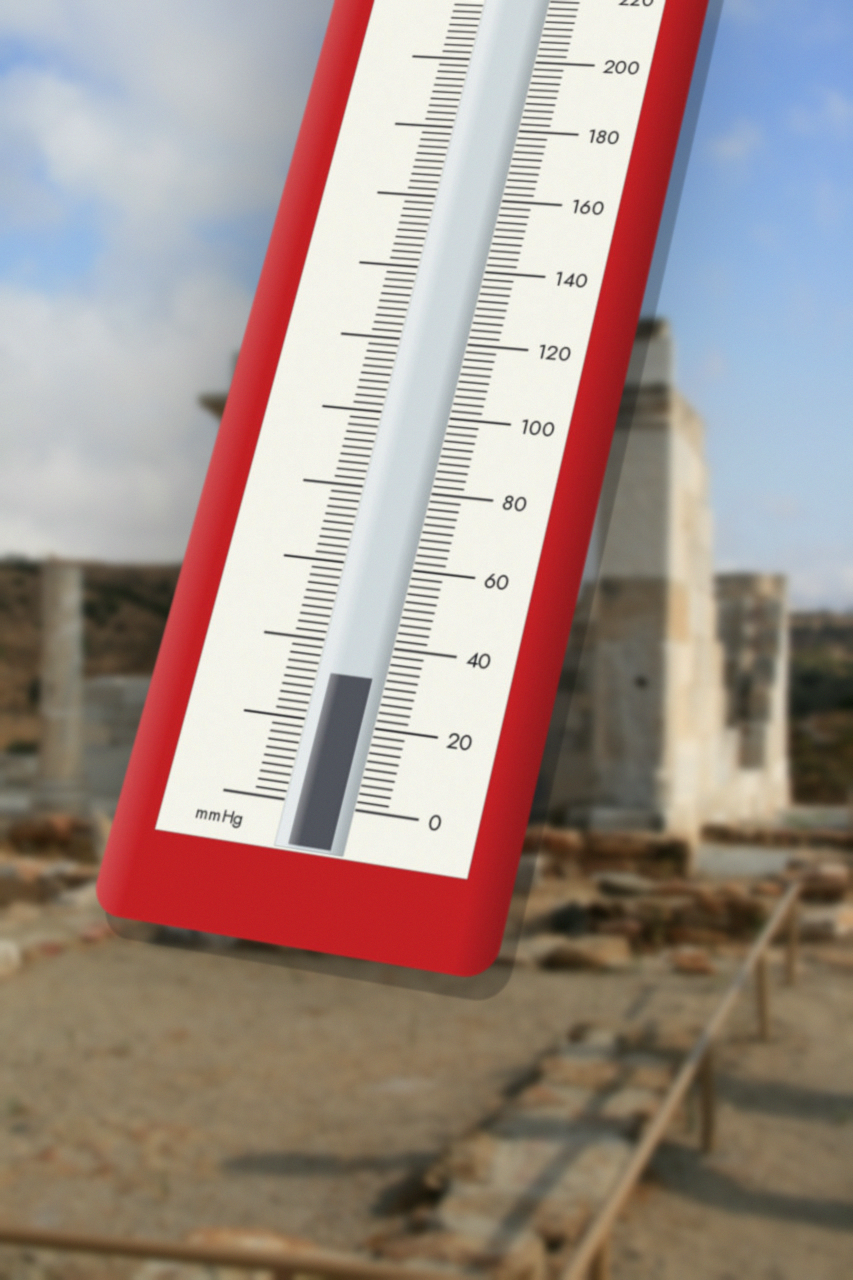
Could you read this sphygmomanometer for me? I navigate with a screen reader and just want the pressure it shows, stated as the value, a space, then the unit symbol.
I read 32 mmHg
